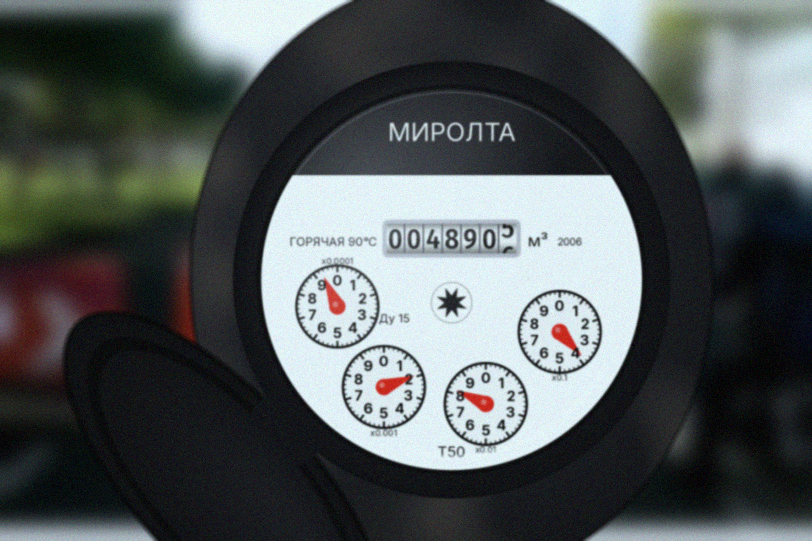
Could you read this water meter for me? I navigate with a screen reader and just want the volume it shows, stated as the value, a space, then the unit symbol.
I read 48905.3819 m³
